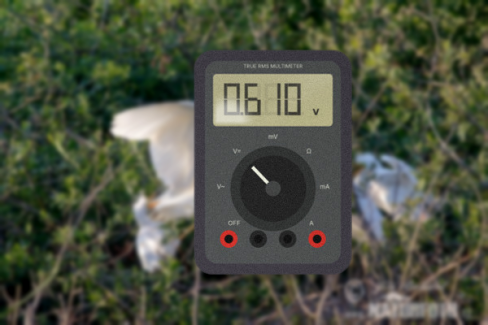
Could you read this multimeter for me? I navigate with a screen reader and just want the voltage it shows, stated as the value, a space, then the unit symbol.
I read 0.610 V
